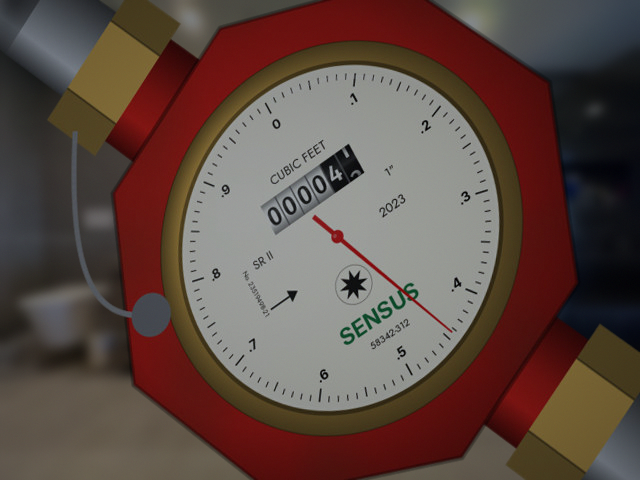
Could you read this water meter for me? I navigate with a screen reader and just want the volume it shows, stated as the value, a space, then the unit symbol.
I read 41.44 ft³
